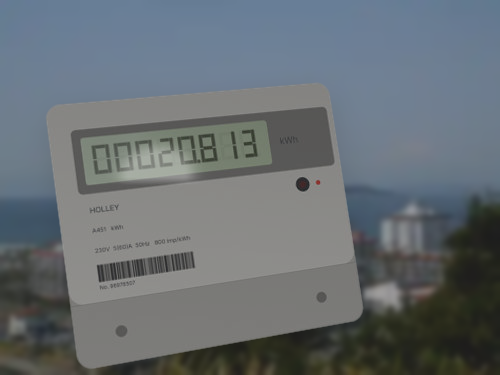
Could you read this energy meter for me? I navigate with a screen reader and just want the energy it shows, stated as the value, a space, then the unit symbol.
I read 20.813 kWh
